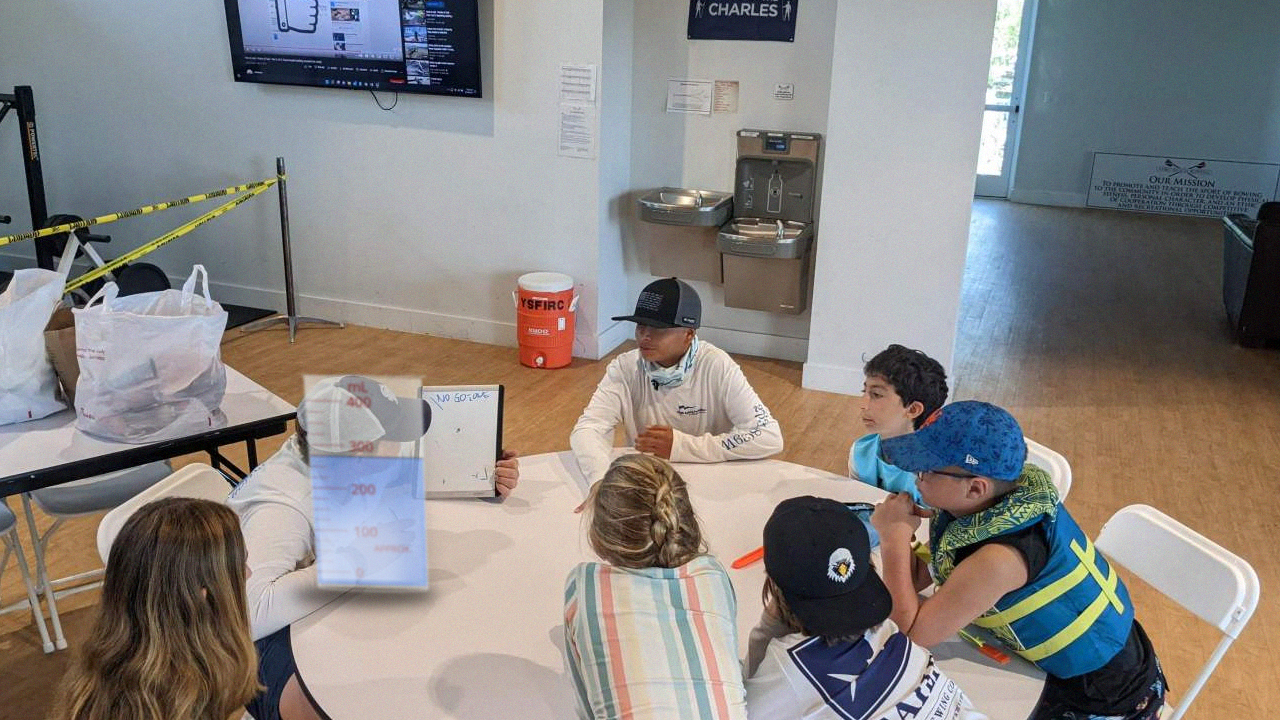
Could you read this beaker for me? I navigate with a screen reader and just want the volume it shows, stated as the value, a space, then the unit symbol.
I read 275 mL
